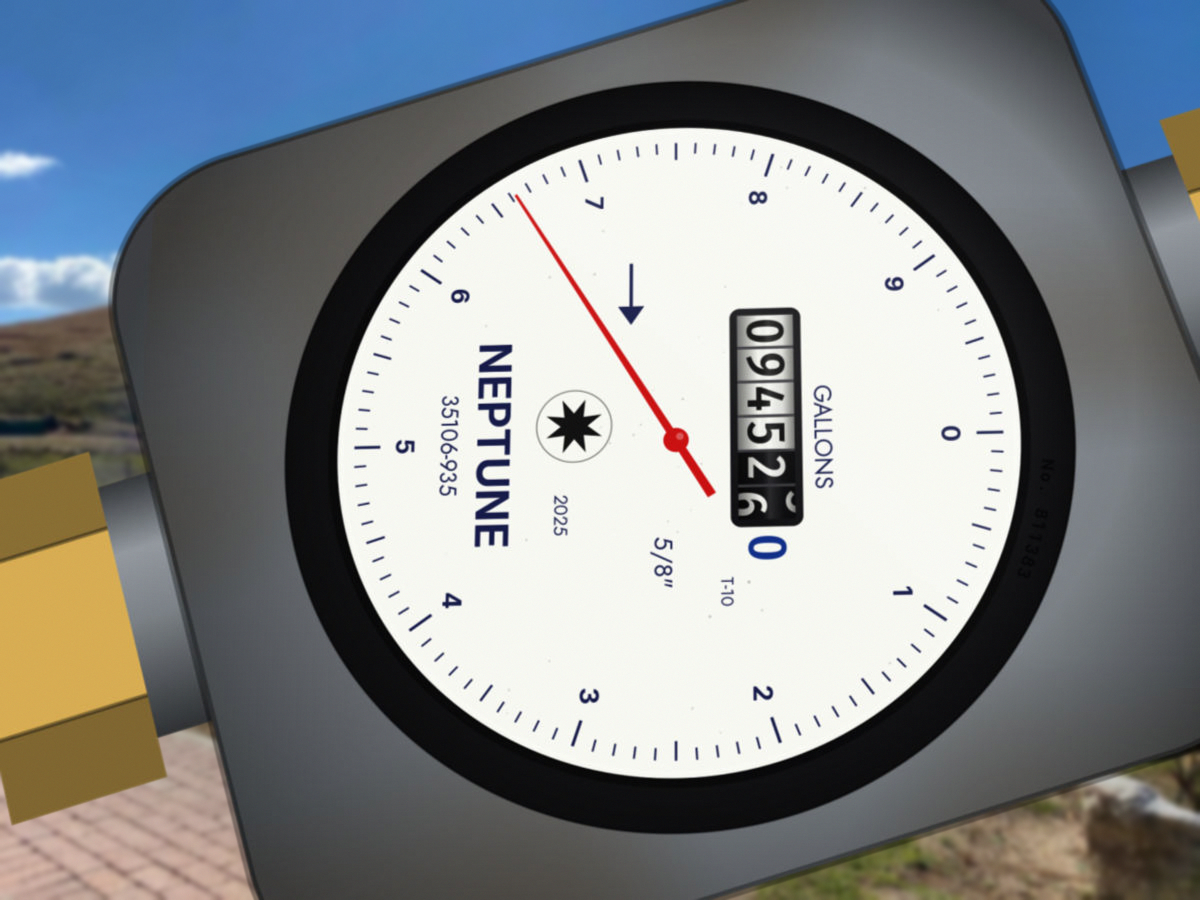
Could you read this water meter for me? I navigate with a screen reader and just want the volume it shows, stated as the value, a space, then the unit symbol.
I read 945256.6 gal
